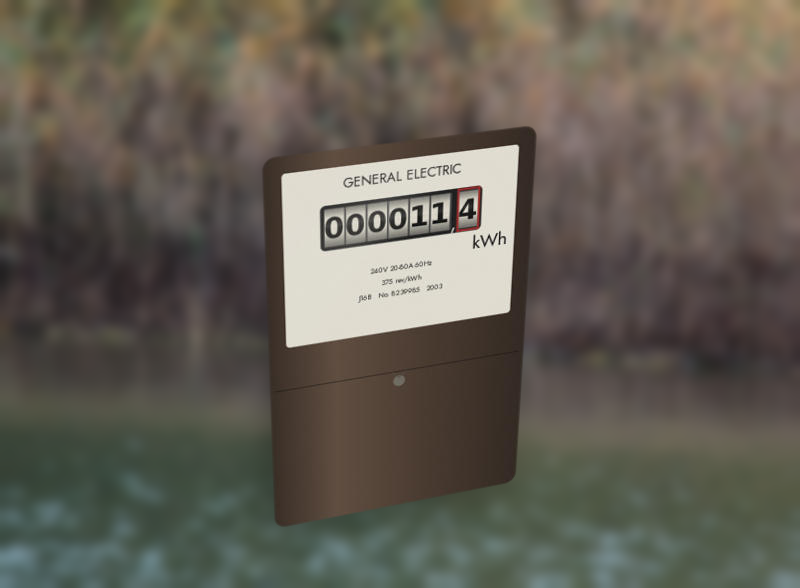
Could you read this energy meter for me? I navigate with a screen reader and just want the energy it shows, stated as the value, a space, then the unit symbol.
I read 11.4 kWh
